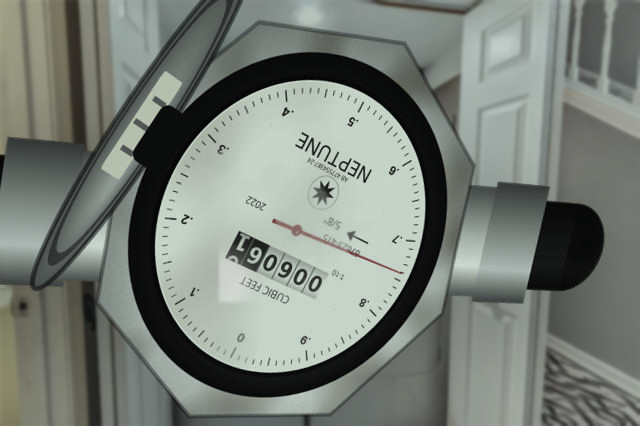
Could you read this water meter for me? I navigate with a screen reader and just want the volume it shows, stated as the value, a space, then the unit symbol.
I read 6060.74 ft³
